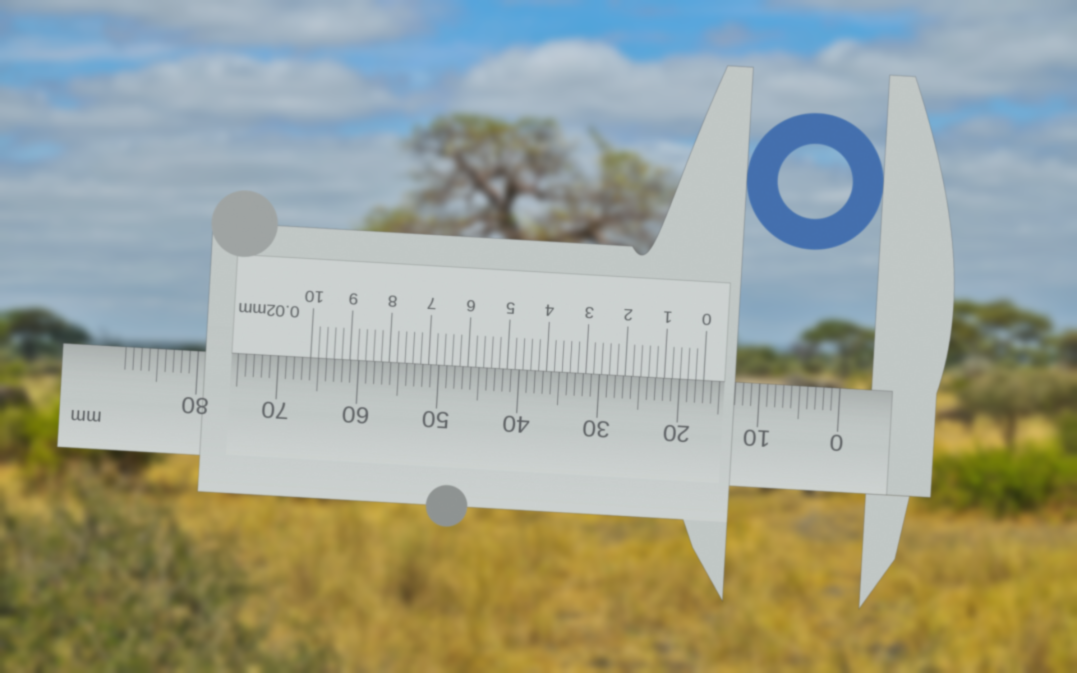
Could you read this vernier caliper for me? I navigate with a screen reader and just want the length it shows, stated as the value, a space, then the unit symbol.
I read 17.0 mm
